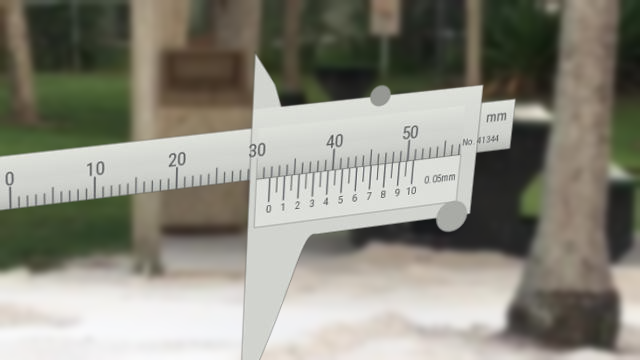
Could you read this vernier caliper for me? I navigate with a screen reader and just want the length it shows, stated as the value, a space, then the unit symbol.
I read 31.8 mm
